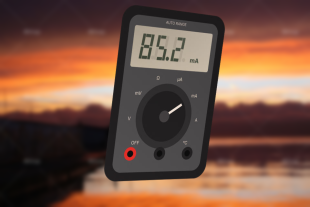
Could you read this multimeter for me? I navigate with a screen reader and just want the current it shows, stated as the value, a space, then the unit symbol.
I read 85.2 mA
